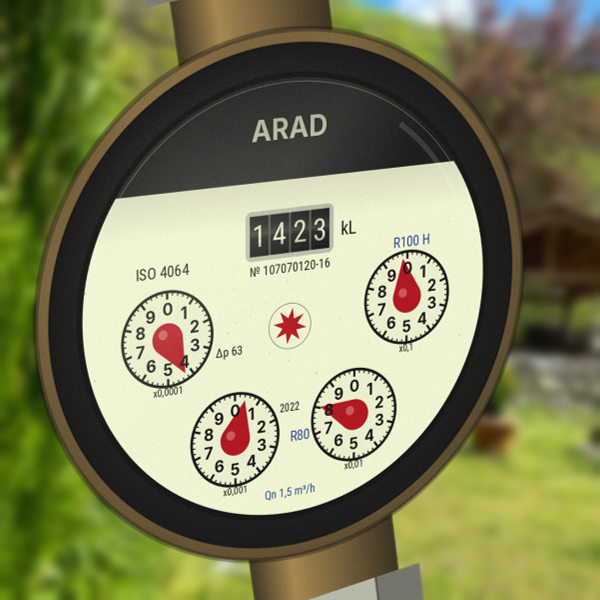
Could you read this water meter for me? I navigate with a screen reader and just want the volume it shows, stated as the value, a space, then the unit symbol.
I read 1422.9804 kL
